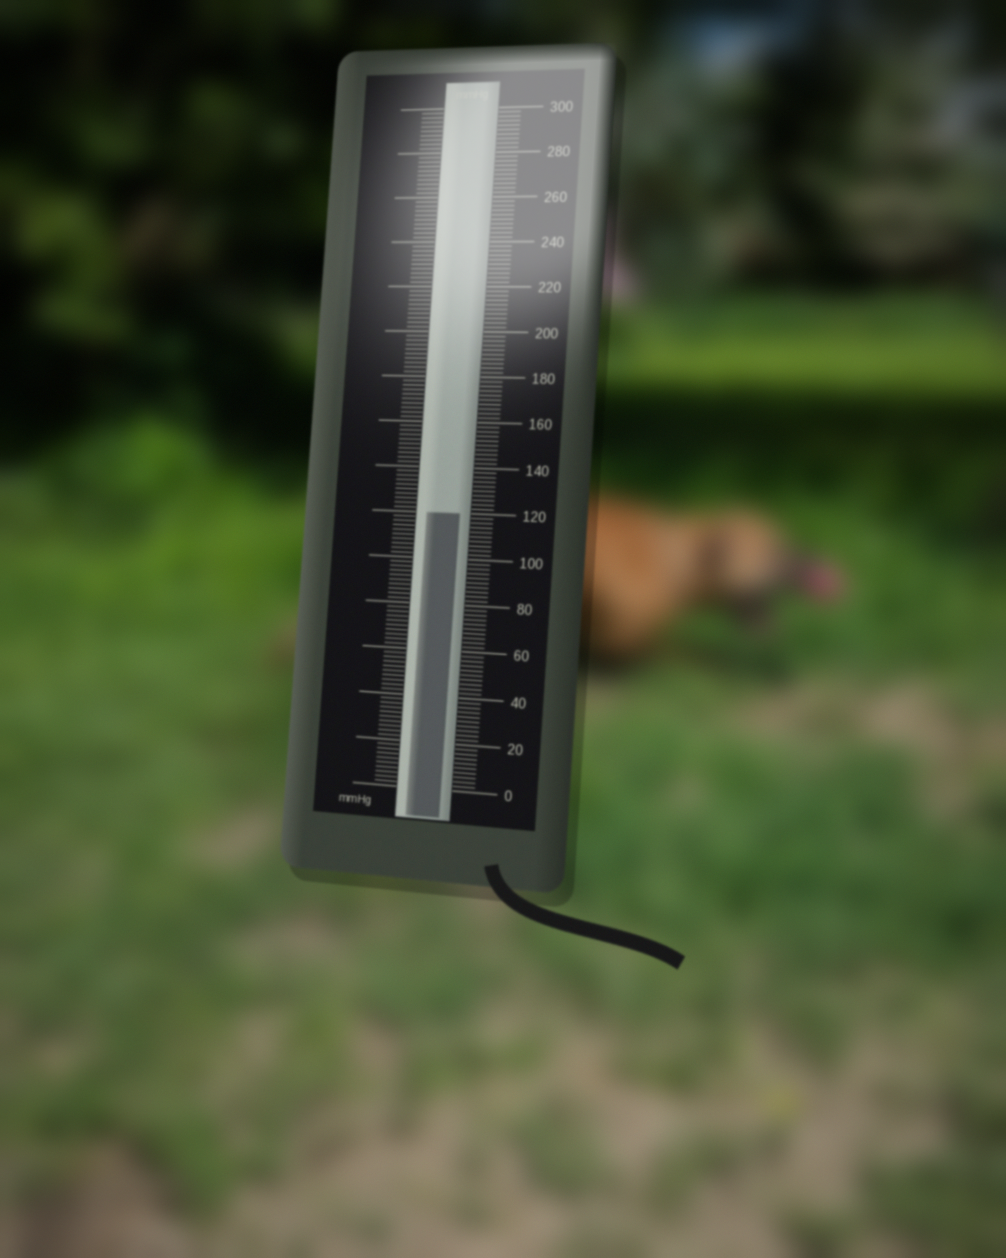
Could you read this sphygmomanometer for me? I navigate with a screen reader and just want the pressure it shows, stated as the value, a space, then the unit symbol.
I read 120 mmHg
